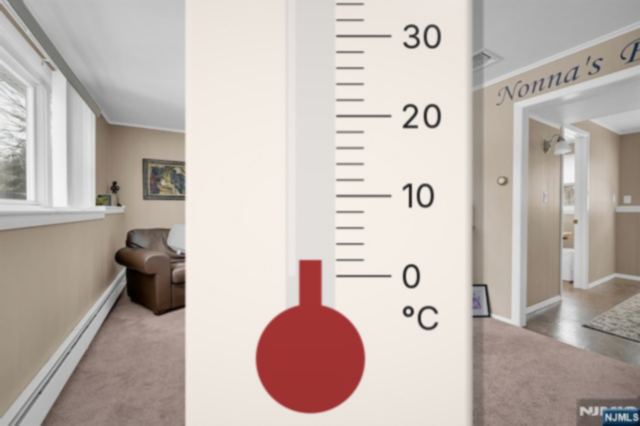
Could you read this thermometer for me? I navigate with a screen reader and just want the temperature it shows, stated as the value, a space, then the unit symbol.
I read 2 °C
